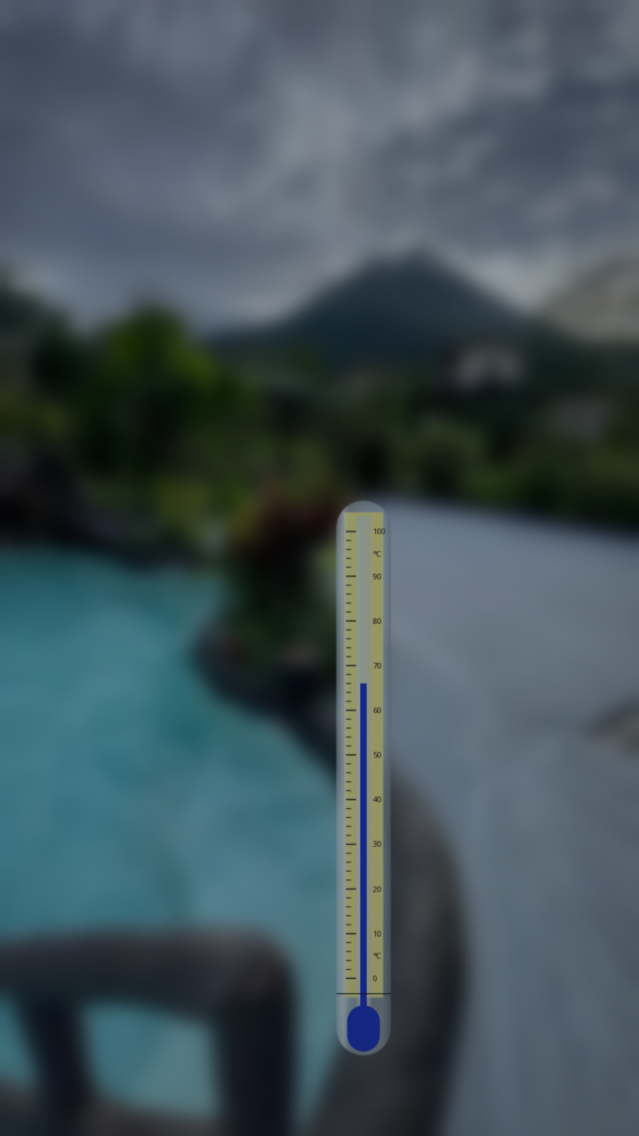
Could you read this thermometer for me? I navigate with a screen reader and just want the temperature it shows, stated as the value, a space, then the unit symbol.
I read 66 °C
